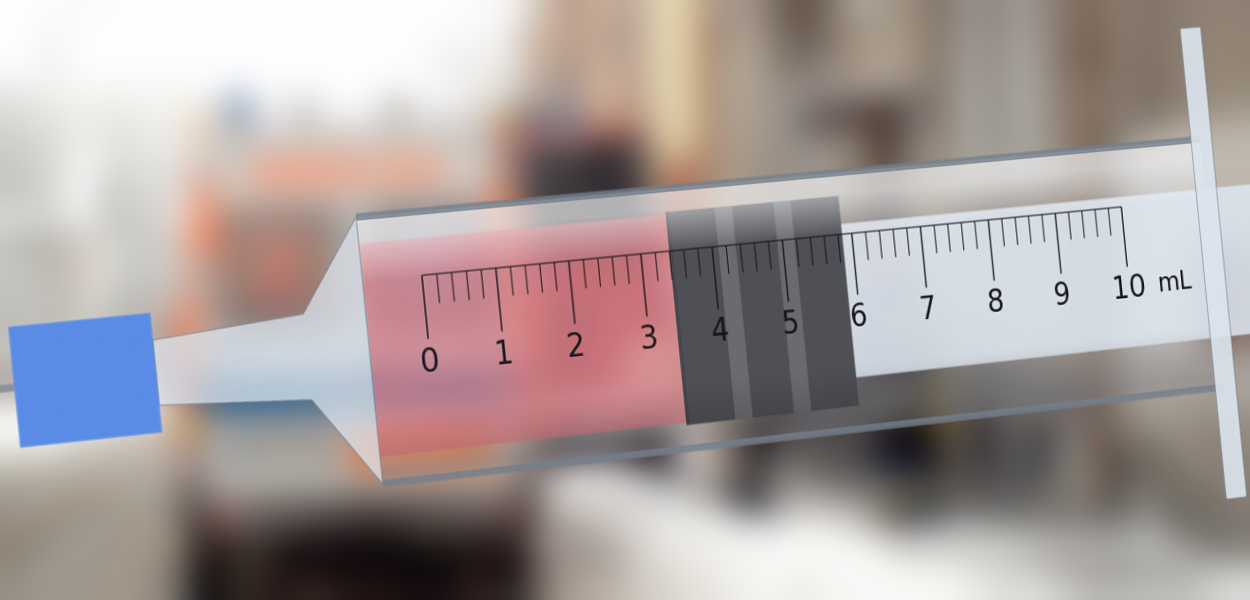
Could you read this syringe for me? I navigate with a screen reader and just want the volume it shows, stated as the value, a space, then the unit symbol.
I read 3.4 mL
